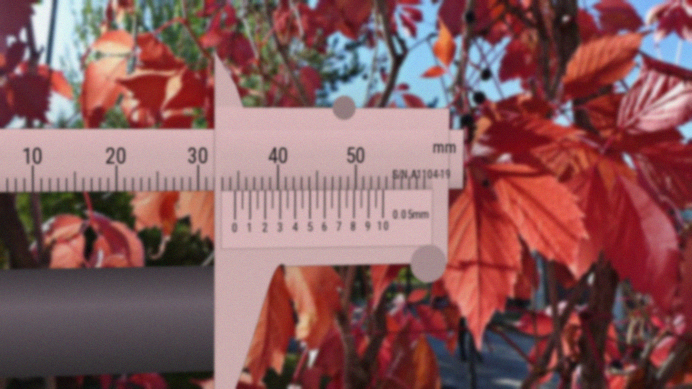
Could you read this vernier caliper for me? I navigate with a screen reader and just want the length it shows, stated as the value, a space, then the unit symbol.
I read 34.6 mm
